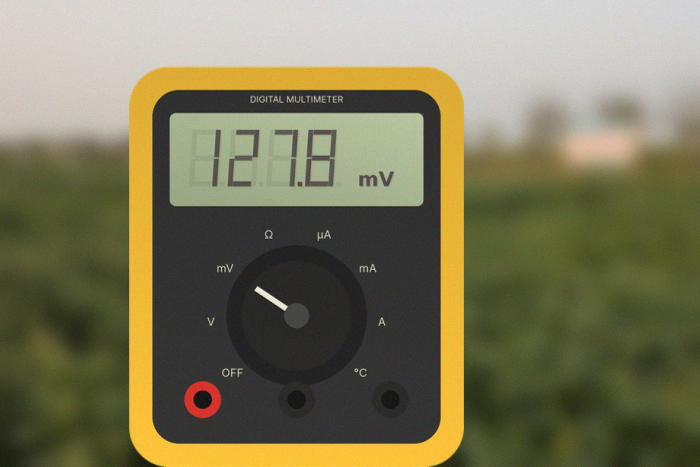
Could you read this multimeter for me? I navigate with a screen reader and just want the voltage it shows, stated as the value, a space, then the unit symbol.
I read 127.8 mV
